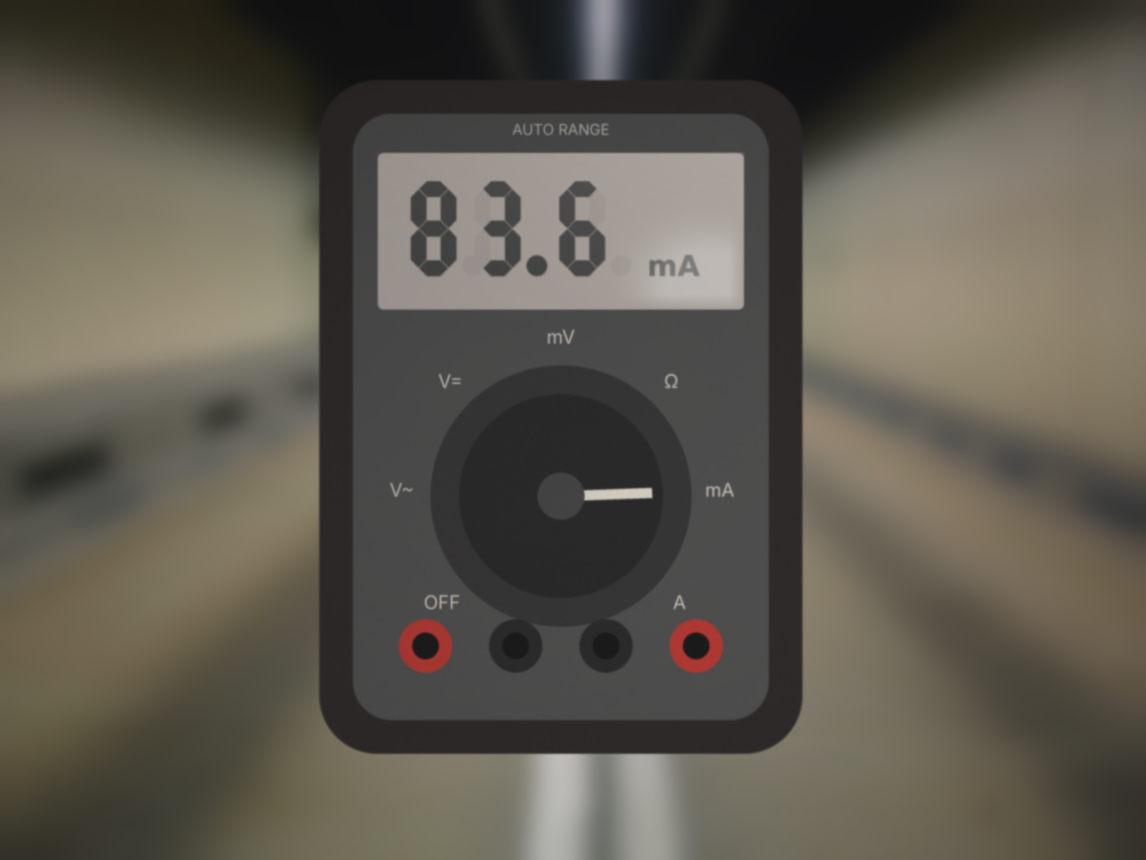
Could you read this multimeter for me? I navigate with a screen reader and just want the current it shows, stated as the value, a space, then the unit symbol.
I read 83.6 mA
